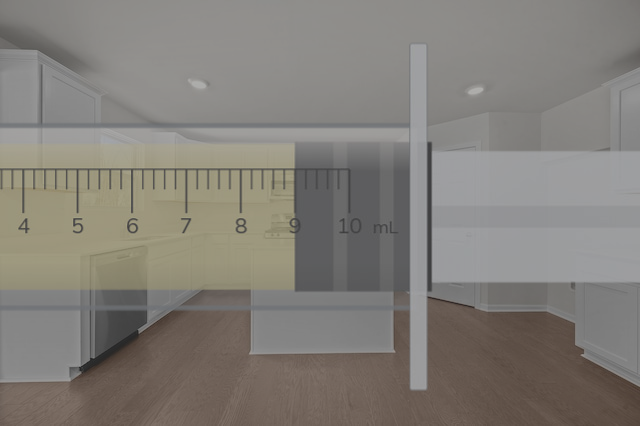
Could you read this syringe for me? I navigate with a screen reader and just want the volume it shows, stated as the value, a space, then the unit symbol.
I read 9 mL
